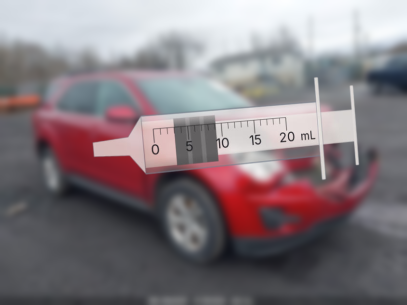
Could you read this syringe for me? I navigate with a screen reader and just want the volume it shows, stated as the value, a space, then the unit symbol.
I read 3 mL
